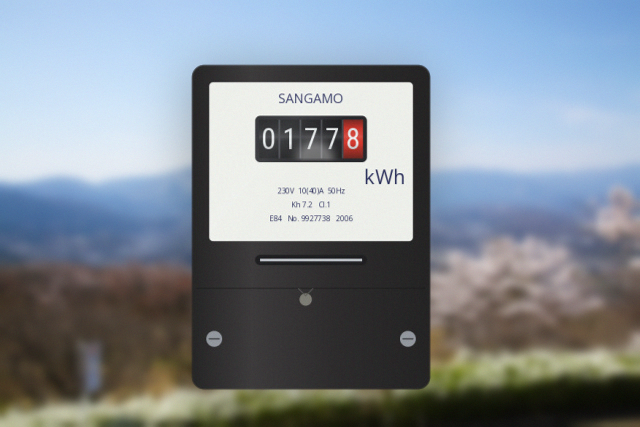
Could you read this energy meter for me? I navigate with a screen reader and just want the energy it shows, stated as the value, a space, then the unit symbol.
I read 177.8 kWh
